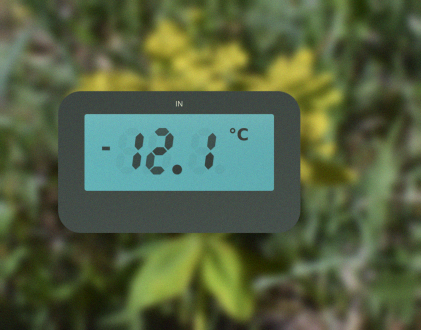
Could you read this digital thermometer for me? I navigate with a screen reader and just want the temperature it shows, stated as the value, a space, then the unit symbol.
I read -12.1 °C
